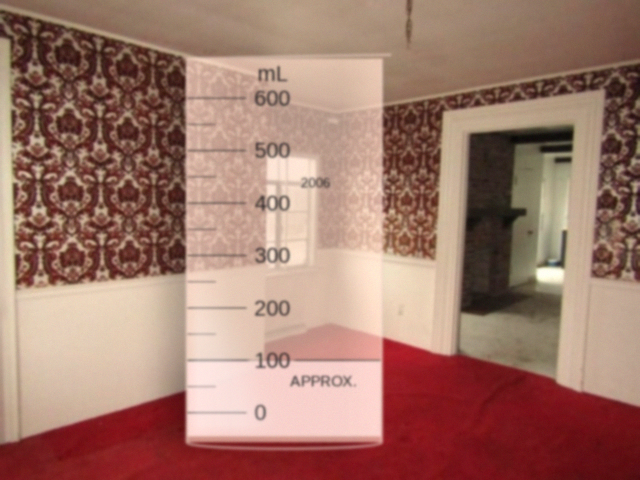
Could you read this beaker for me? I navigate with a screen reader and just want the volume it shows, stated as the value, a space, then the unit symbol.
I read 100 mL
